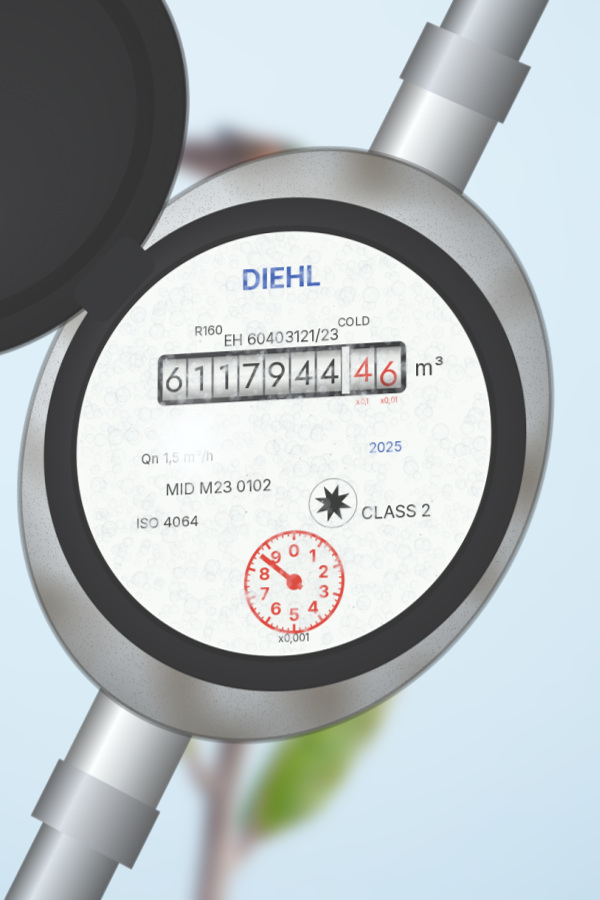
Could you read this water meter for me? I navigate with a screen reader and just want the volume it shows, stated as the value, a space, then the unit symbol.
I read 6117944.458 m³
